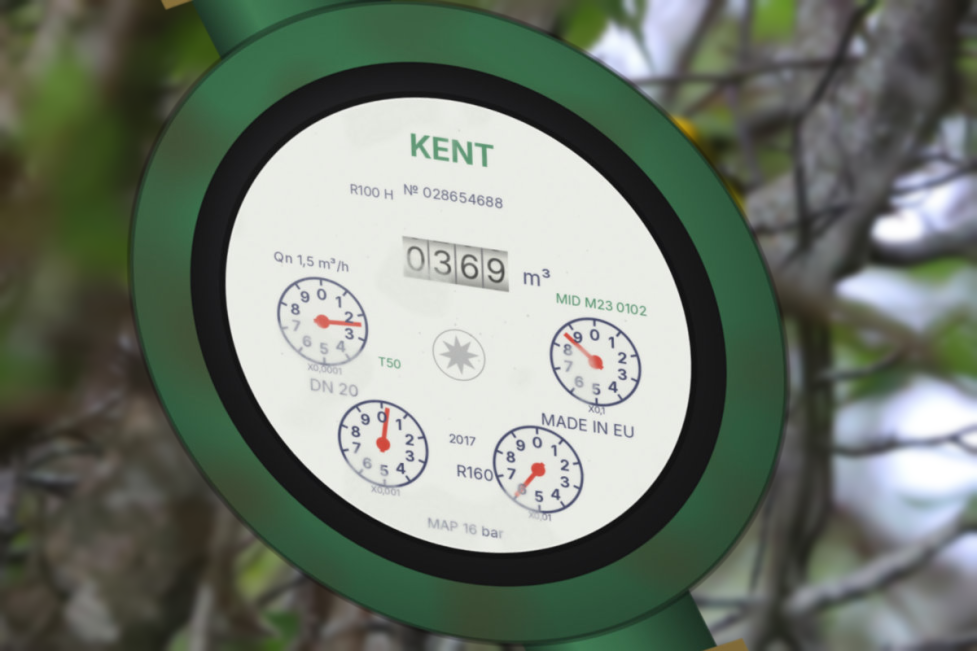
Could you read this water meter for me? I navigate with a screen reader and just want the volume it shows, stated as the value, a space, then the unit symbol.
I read 369.8602 m³
